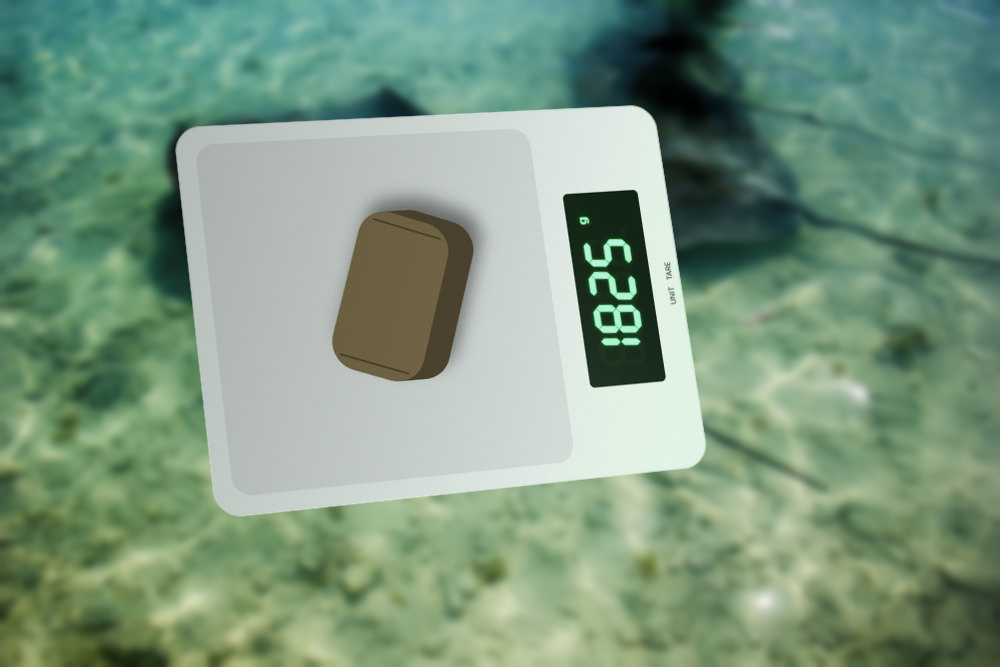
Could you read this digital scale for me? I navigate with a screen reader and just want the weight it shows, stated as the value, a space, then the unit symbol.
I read 1825 g
